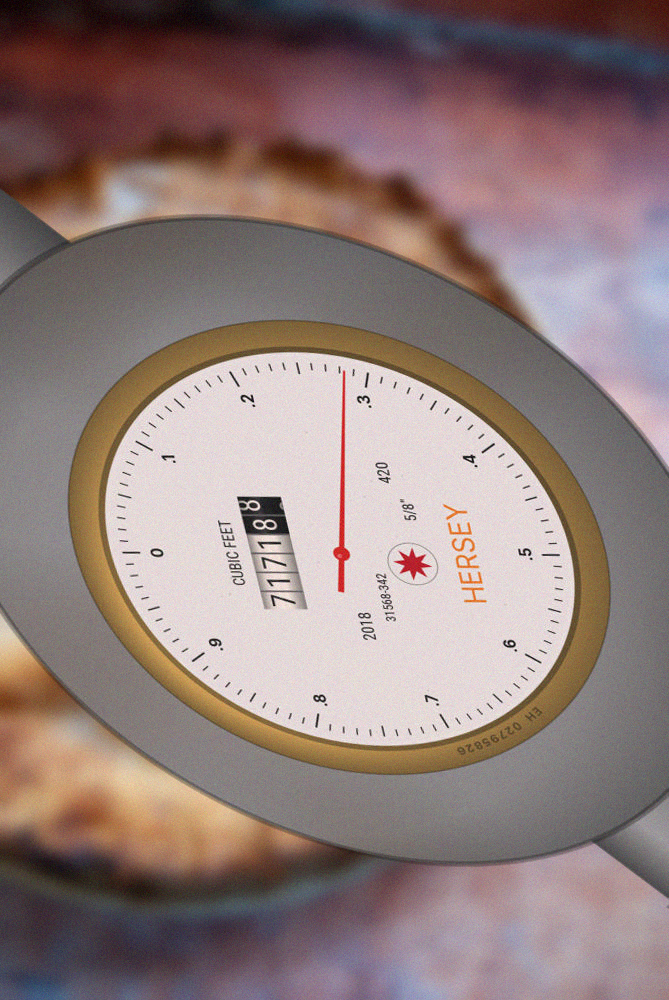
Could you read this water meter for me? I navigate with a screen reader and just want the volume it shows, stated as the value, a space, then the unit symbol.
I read 717188.28 ft³
